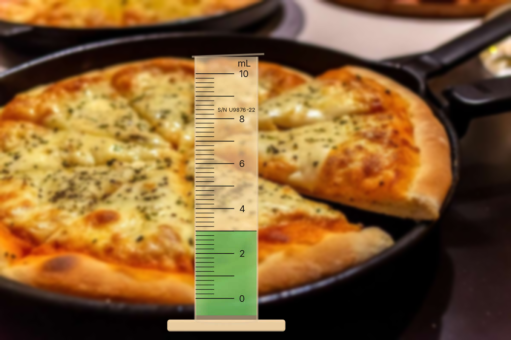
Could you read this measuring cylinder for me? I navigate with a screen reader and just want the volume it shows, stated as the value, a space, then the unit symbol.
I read 3 mL
